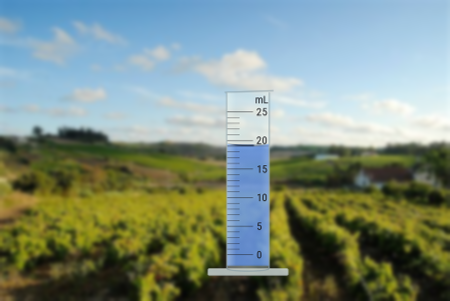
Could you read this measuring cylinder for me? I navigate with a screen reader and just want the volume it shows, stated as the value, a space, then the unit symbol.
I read 19 mL
